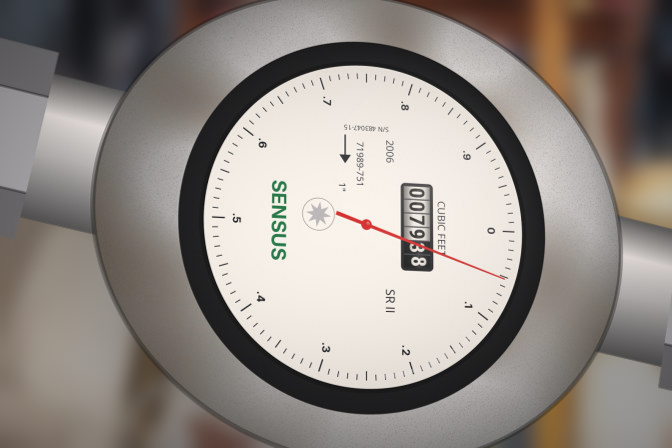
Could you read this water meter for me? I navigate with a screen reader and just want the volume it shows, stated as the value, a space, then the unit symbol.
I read 7938.05 ft³
